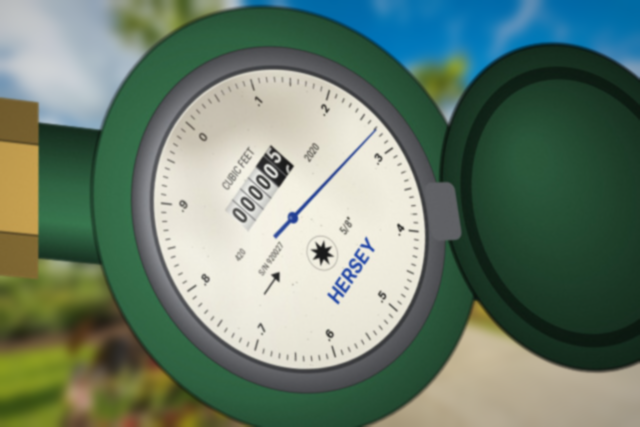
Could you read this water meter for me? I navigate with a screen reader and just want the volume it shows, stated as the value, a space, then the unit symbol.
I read 5.27 ft³
